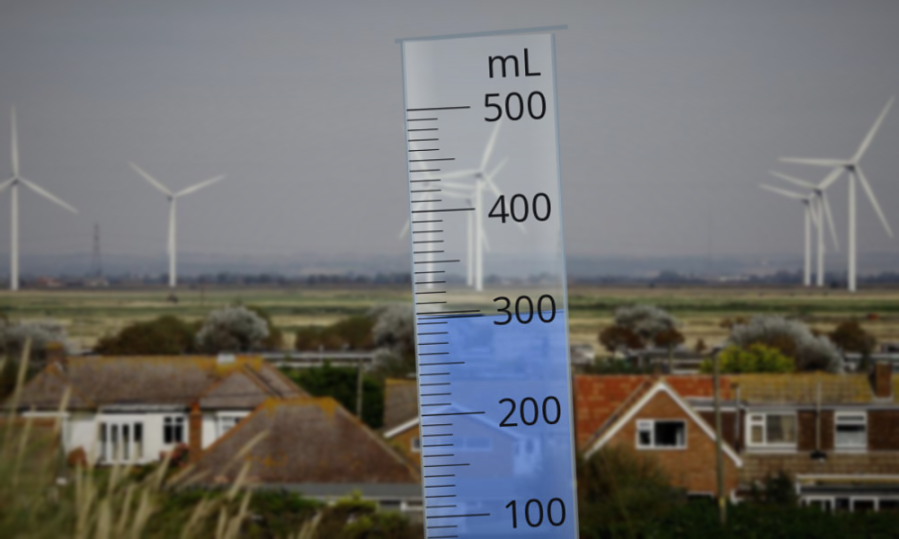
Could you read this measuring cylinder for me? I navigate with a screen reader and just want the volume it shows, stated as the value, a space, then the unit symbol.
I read 295 mL
